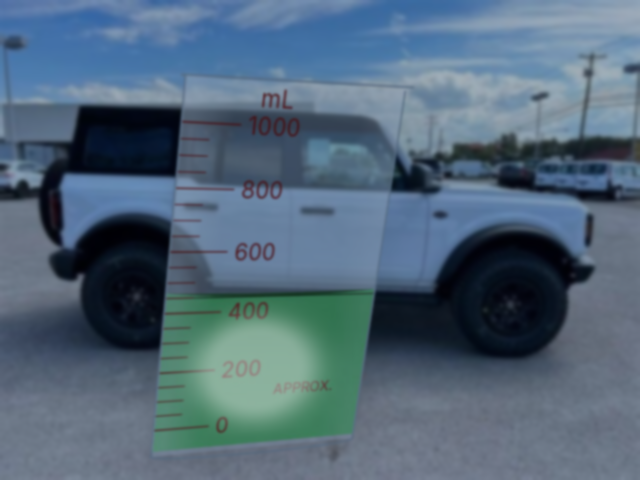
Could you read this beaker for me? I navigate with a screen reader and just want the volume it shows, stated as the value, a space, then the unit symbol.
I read 450 mL
